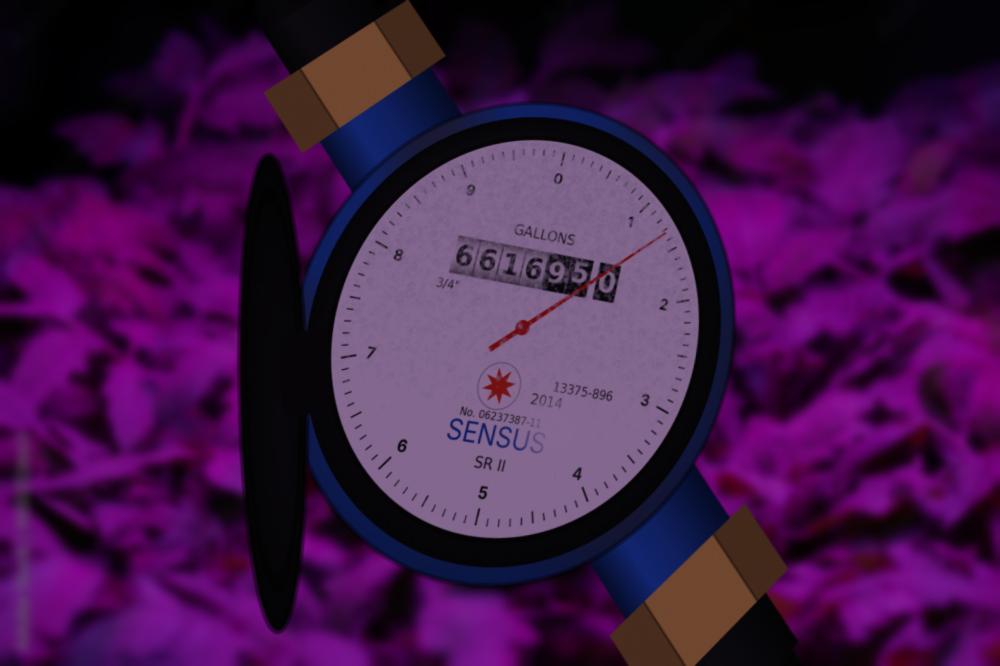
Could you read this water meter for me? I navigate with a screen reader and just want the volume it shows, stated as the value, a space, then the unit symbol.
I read 6616951.3 gal
